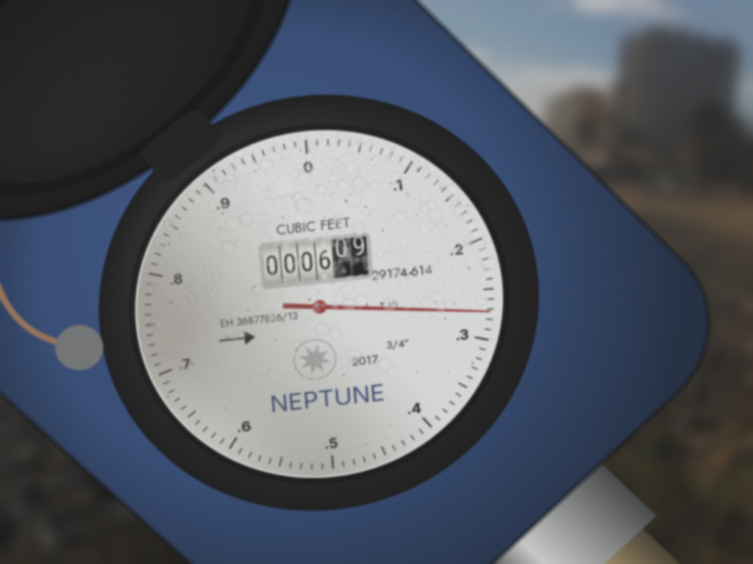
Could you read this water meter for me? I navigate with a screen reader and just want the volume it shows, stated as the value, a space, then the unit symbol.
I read 609.27 ft³
